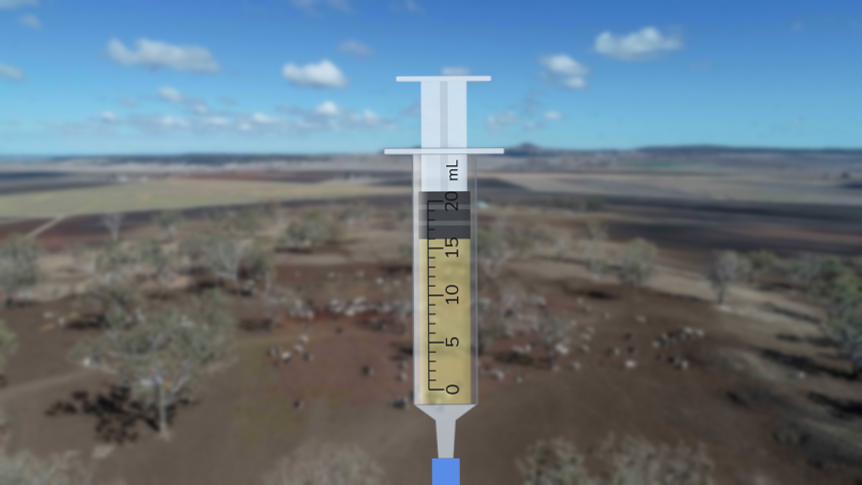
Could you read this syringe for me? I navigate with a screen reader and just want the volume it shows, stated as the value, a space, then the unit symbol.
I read 16 mL
